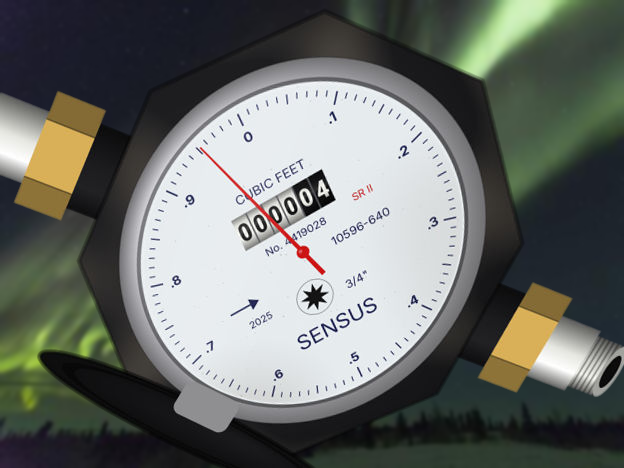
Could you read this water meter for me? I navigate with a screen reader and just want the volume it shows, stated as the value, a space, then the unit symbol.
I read 3.95 ft³
